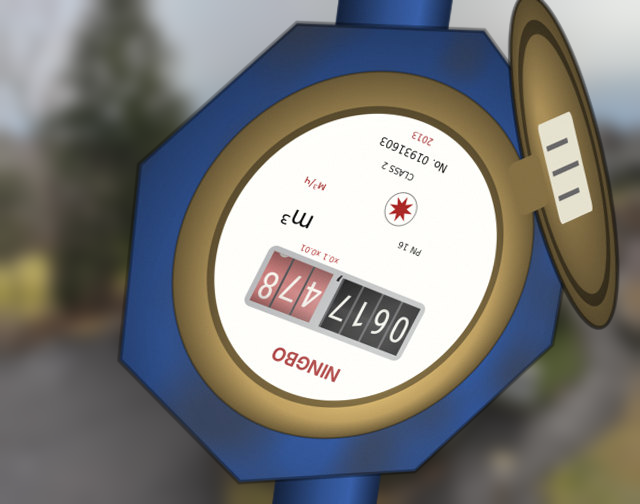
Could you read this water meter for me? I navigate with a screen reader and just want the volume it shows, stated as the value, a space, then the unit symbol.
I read 617.478 m³
